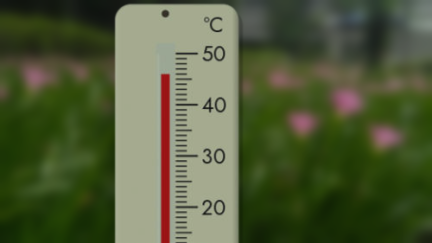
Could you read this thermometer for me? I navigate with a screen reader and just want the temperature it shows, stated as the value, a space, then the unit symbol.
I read 46 °C
